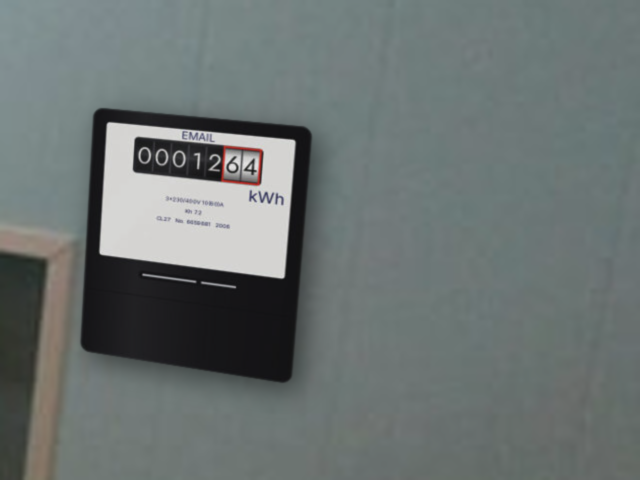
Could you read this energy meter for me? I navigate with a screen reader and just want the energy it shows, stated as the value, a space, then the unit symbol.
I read 12.64 kWh
